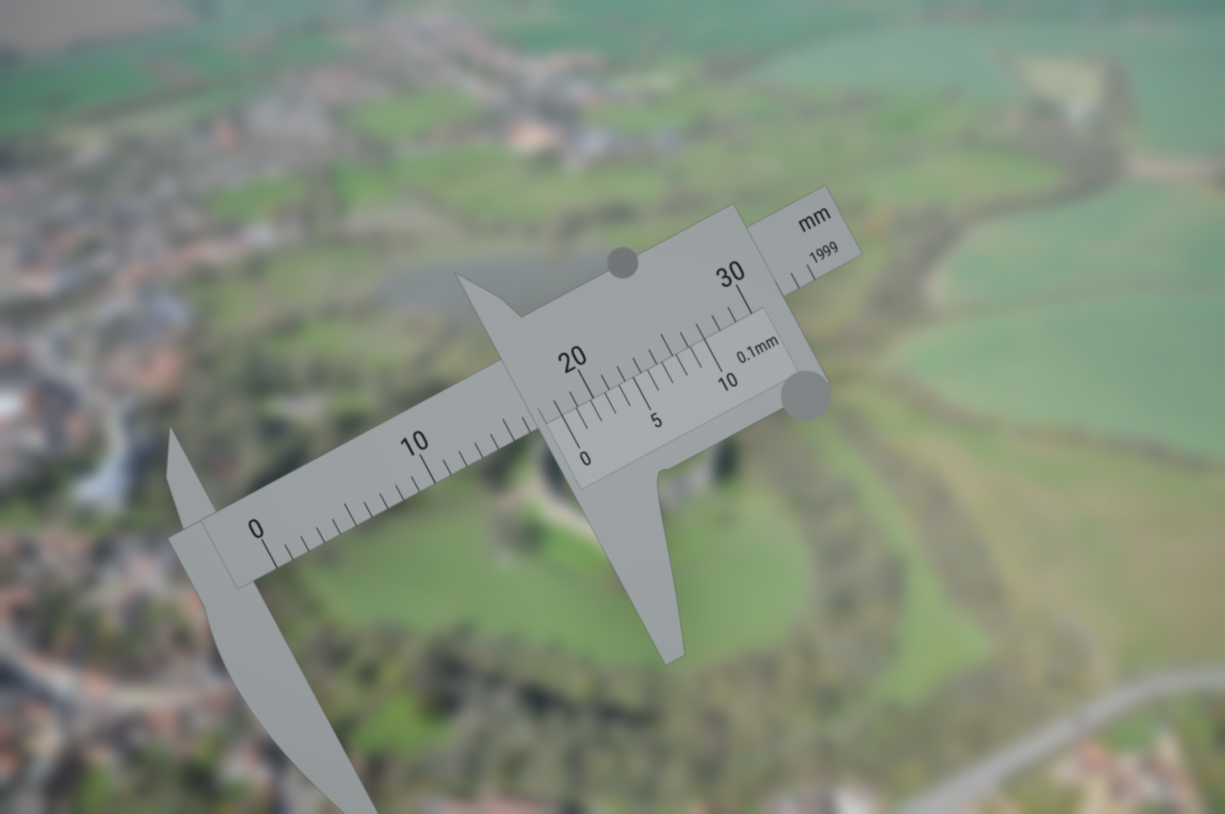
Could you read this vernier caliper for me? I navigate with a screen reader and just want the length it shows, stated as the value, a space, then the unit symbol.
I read 18.0 mm
